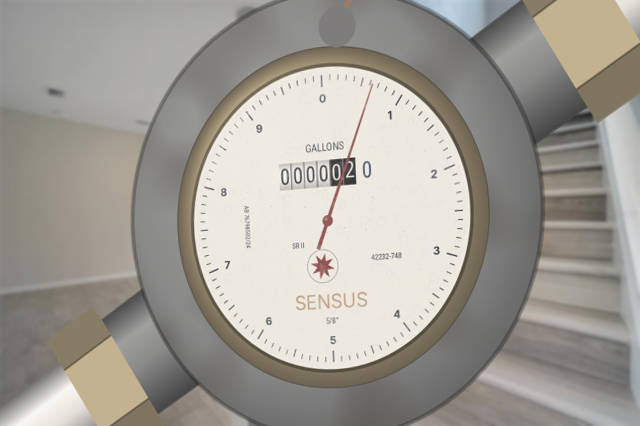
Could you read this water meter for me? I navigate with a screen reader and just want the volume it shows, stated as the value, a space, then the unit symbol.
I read 20.6 gal
